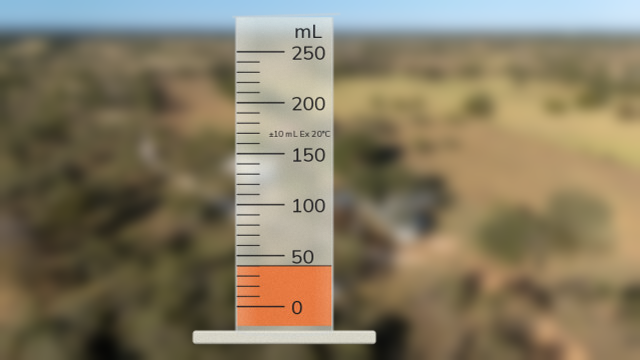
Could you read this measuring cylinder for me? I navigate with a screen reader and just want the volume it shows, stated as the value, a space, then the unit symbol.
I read 40 mL
